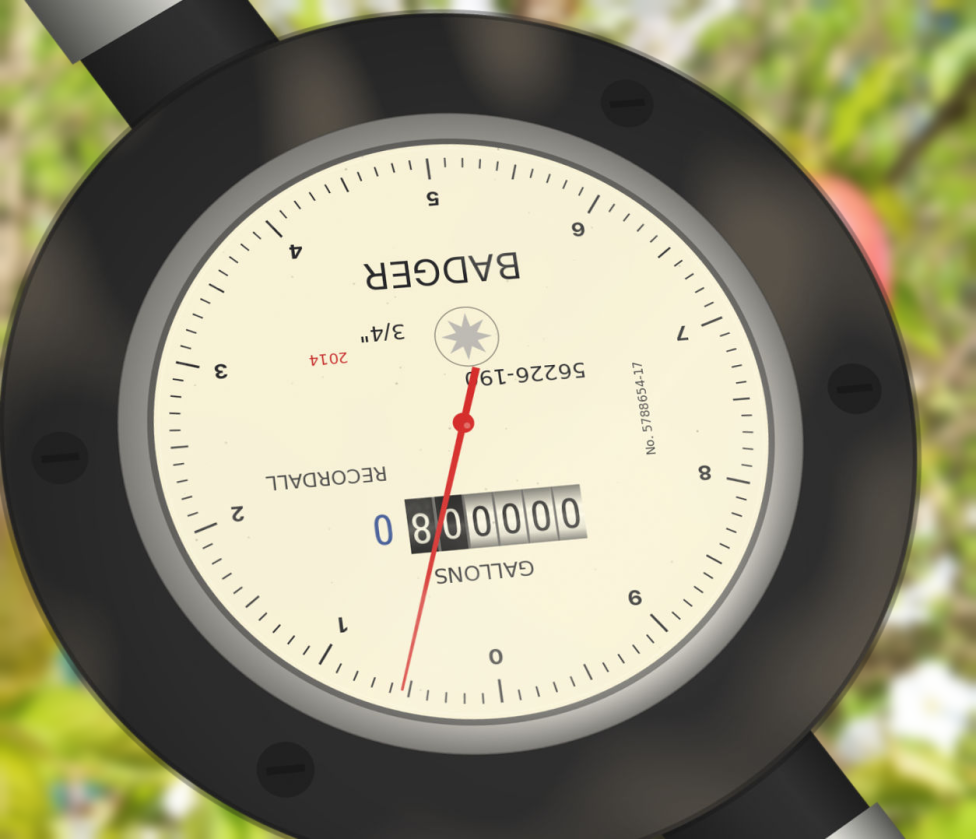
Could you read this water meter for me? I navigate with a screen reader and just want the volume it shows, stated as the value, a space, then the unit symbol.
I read 80.5 gal
